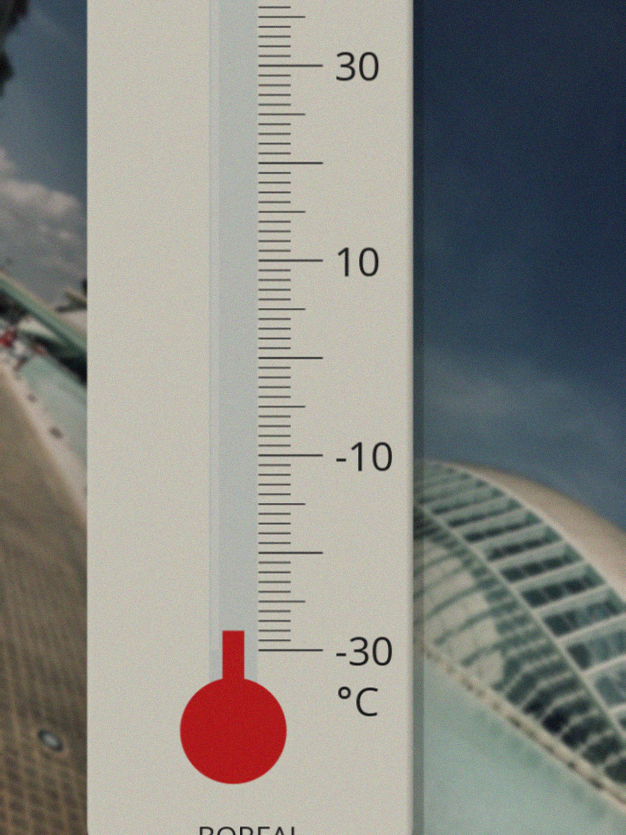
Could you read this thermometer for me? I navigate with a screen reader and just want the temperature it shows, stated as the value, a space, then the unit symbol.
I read -28 °C
